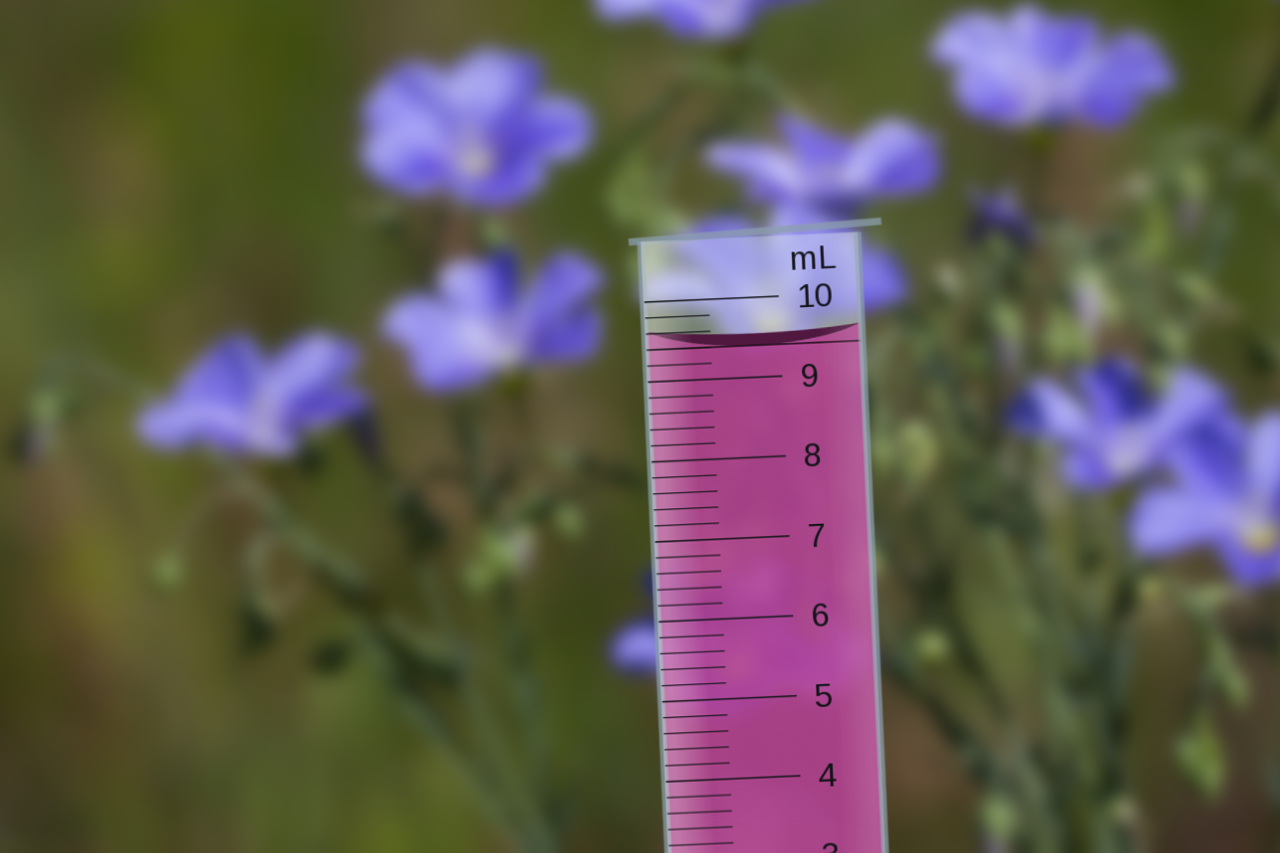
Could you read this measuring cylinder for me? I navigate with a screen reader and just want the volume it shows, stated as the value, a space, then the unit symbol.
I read 9.4 mL
